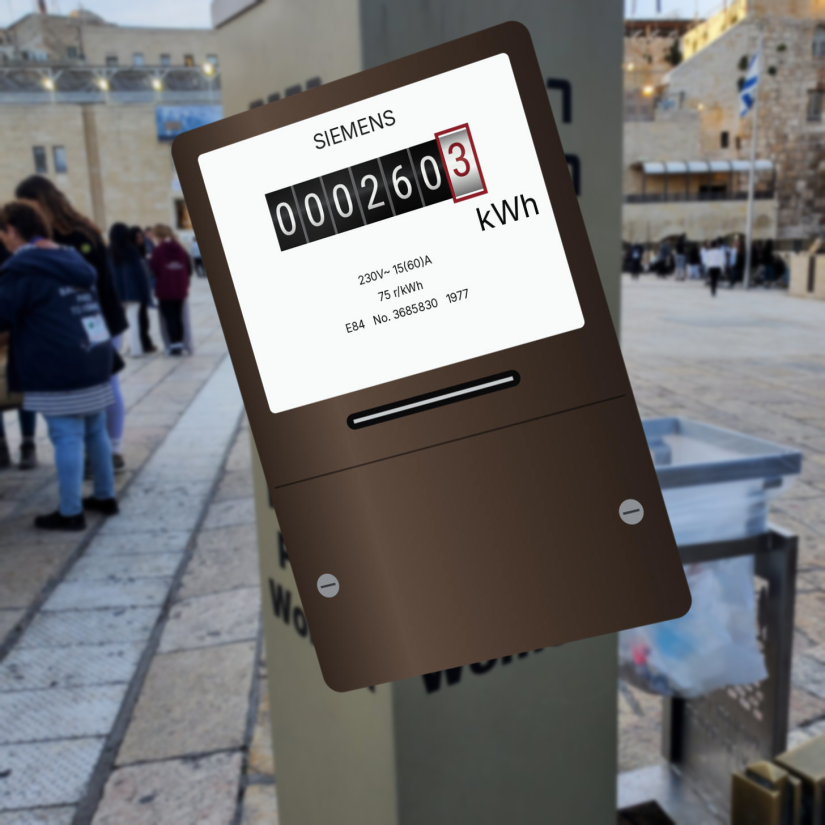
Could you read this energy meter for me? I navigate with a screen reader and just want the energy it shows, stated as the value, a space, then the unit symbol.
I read 260.3 kWh
